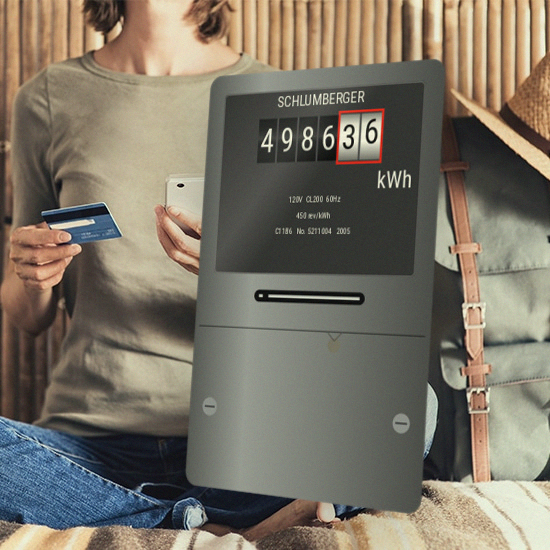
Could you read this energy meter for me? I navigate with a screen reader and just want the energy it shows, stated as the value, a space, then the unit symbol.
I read 4986.36 kWh
